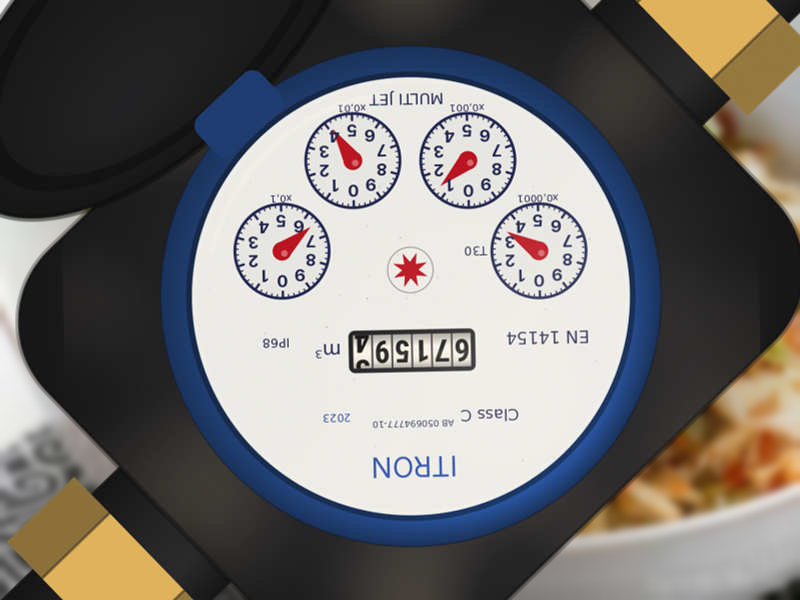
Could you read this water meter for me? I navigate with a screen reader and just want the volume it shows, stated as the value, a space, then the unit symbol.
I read 671593.6413 m³
